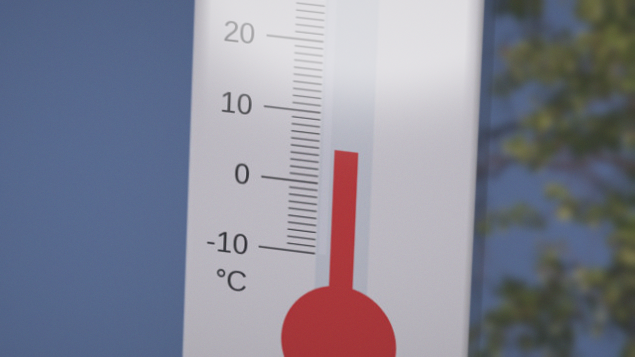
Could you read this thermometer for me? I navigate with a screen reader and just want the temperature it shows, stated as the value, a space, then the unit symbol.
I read 5 °C
